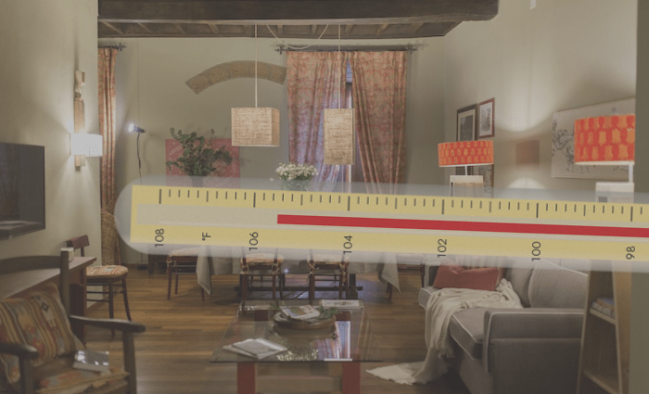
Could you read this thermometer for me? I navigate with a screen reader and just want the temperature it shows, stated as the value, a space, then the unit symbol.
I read 105.5 °F
